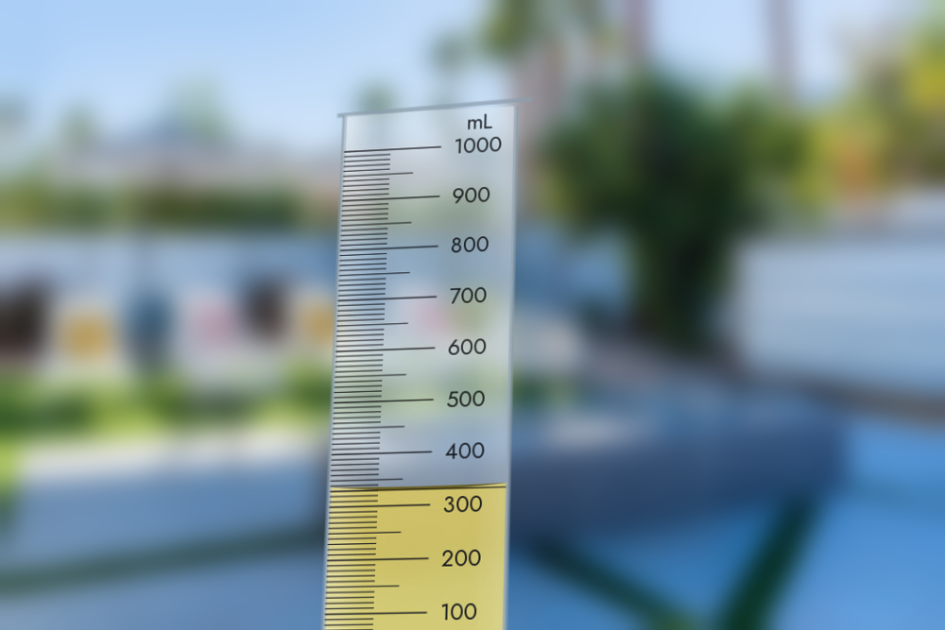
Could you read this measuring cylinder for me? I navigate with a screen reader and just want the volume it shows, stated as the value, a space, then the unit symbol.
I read 330 mL
